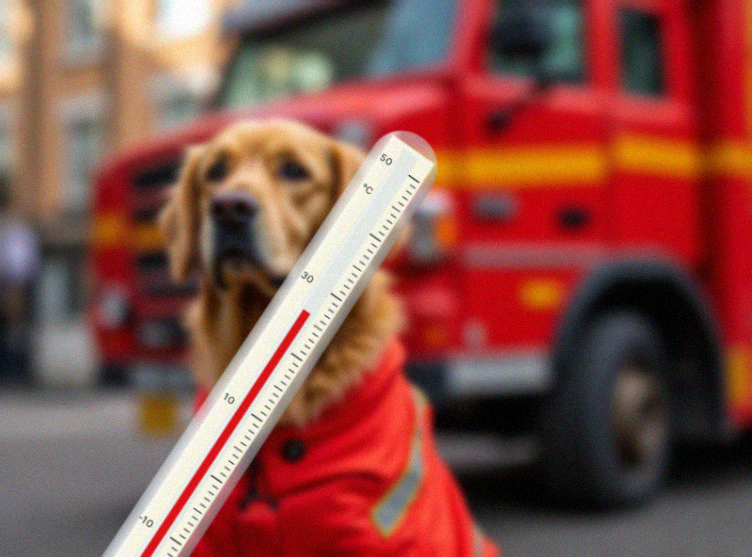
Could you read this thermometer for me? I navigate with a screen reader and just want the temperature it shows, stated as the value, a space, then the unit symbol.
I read 26 °C
